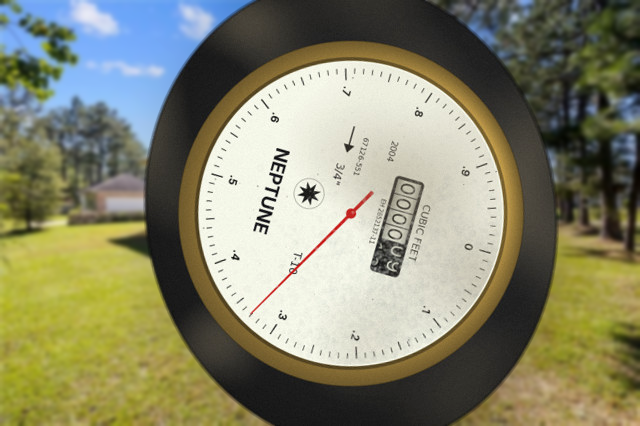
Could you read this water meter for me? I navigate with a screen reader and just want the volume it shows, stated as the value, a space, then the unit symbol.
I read 9.33 ft³
